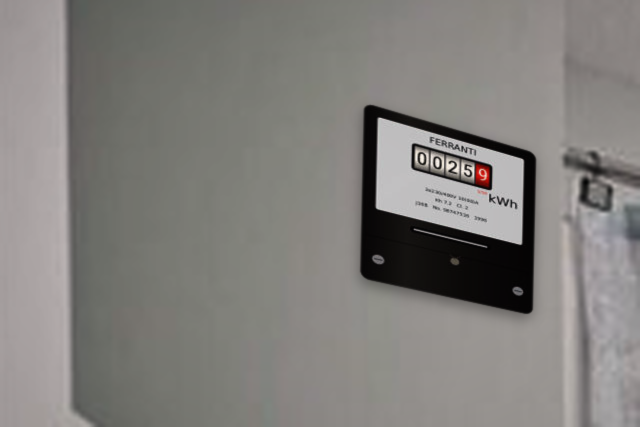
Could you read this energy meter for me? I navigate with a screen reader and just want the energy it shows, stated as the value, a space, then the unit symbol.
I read 25.9 kWh
